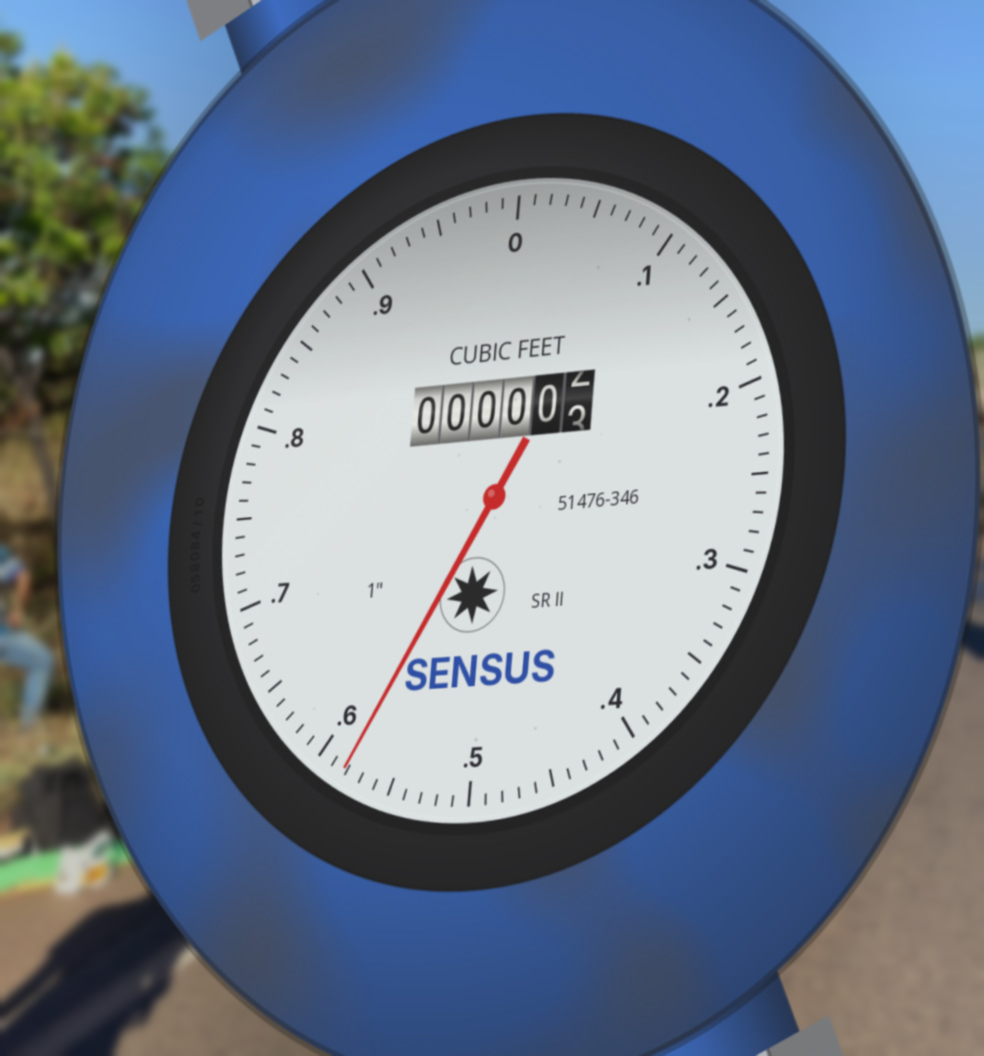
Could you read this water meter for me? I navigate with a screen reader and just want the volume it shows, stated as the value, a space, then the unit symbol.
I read 2.58 ft³
